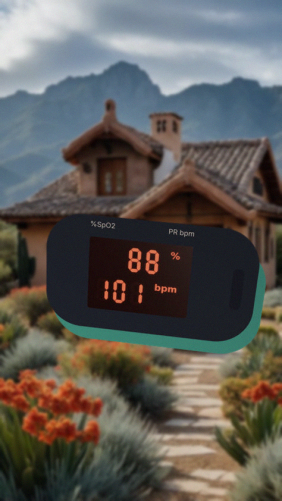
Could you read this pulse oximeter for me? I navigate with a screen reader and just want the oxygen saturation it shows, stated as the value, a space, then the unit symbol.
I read 88 %
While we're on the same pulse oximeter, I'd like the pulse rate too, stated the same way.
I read 101 bpm
